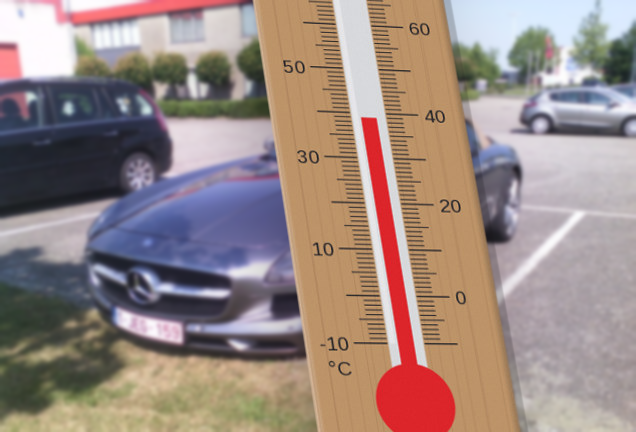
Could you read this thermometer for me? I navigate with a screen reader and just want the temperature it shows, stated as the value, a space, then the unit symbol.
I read 39 °C
